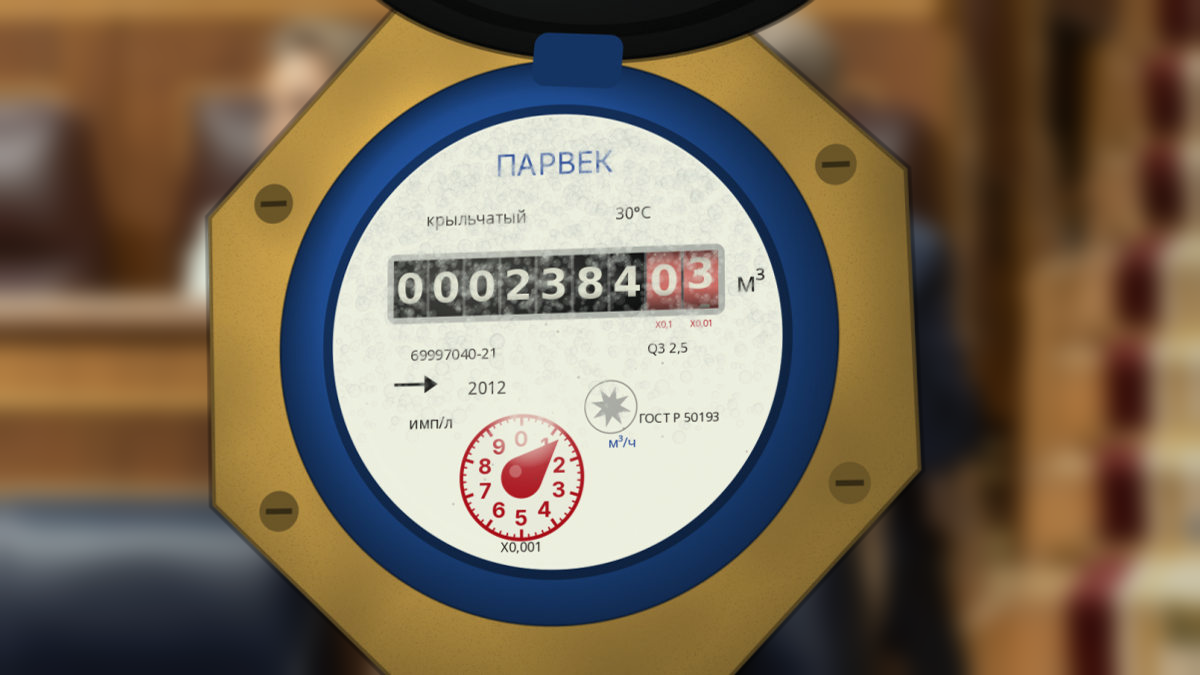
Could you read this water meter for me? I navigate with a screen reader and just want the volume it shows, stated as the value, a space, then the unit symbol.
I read 2384.031 m³
